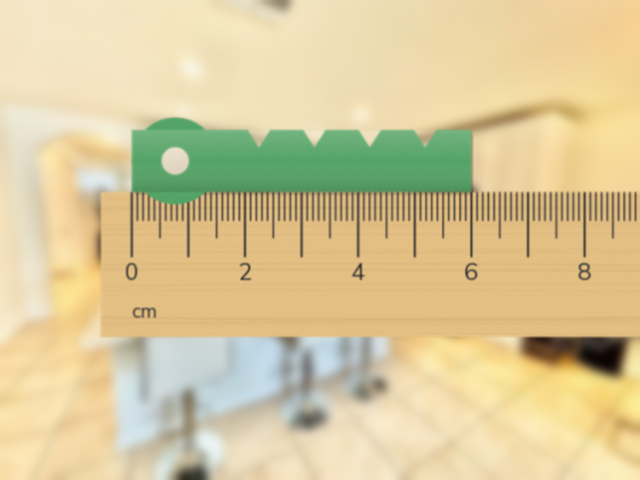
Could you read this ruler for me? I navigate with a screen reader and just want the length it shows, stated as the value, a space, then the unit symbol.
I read 6 cm
